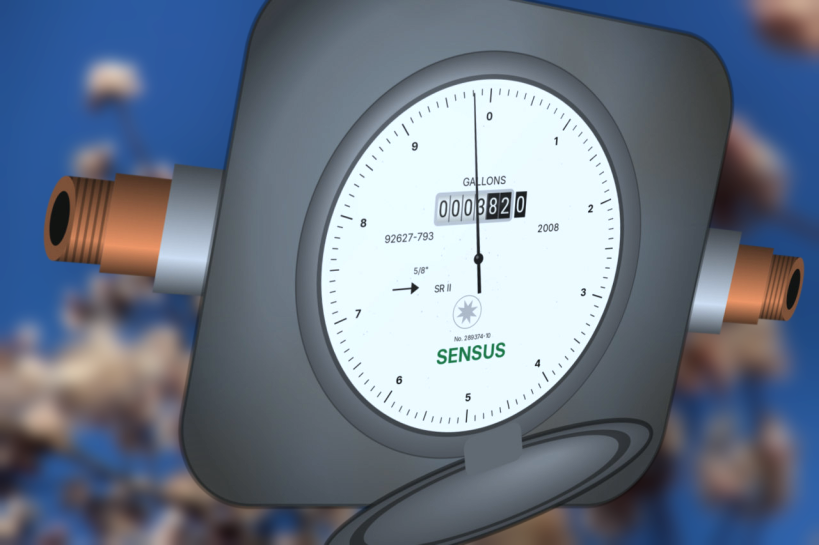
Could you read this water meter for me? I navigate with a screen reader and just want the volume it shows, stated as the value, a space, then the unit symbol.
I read 3819.8 gal
